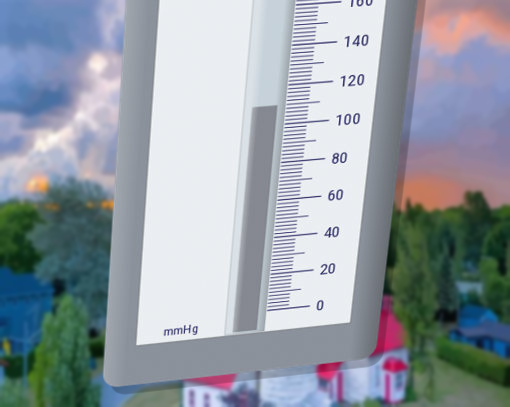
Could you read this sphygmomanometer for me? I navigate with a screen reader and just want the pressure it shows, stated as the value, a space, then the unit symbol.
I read 110 mmHg
